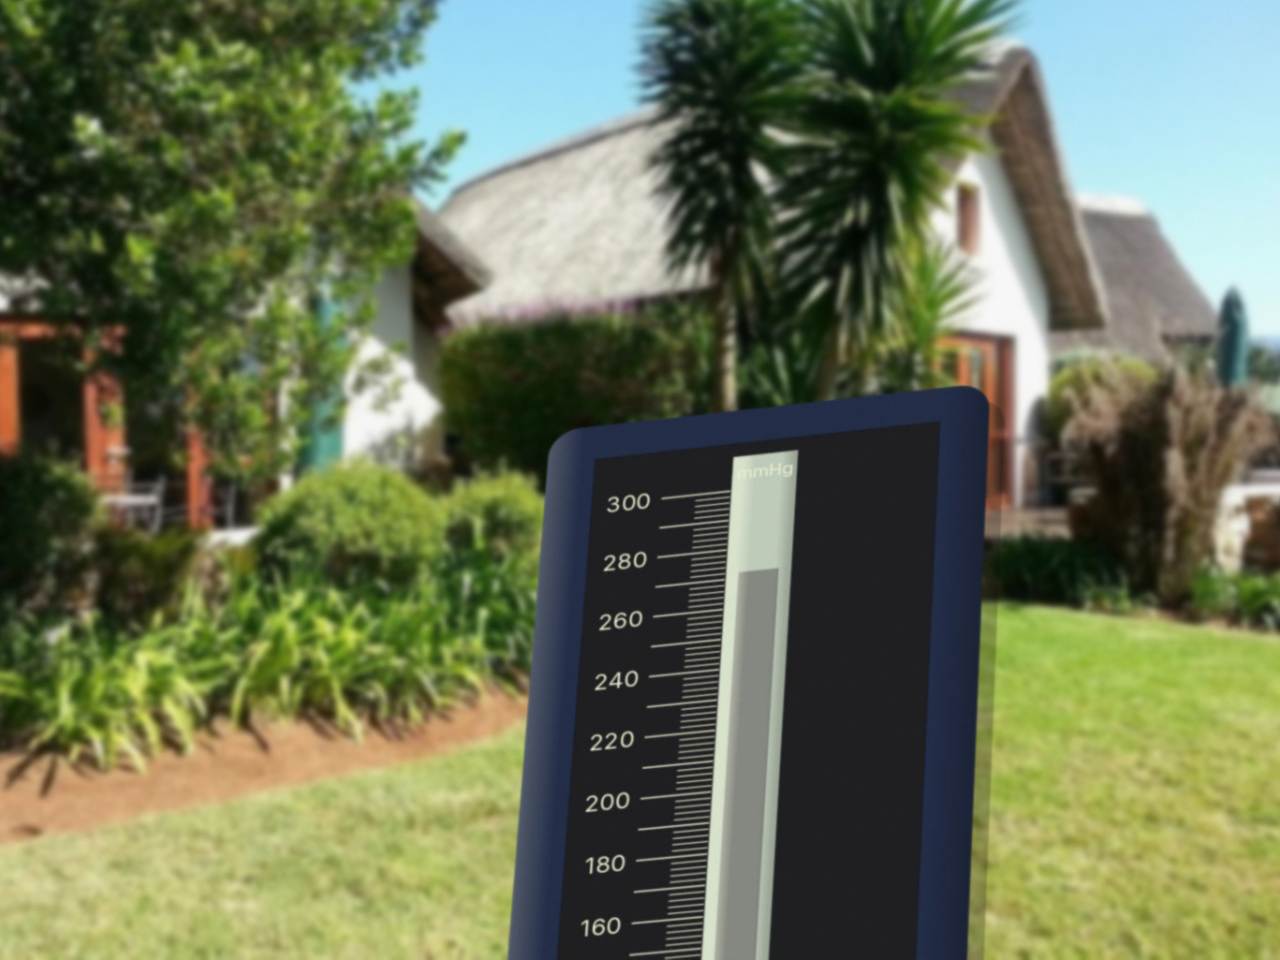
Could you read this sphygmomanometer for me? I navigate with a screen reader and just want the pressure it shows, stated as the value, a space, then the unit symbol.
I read 272 mmHg
